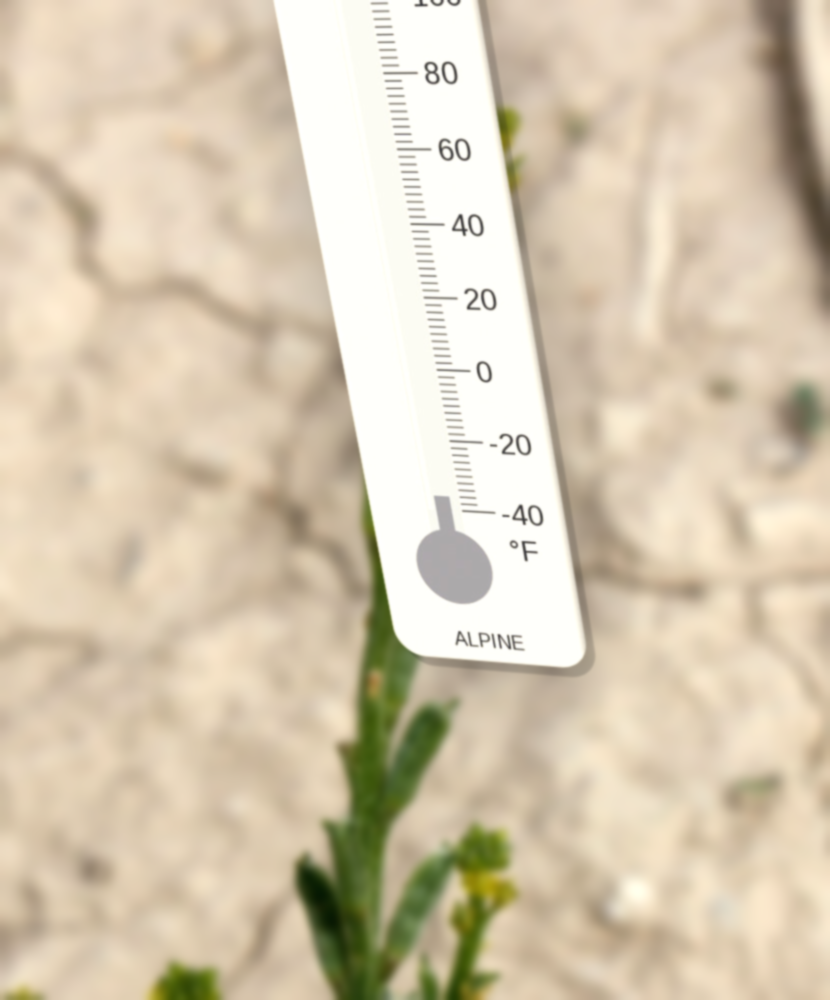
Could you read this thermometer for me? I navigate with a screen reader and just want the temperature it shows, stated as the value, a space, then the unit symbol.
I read -36 °F
